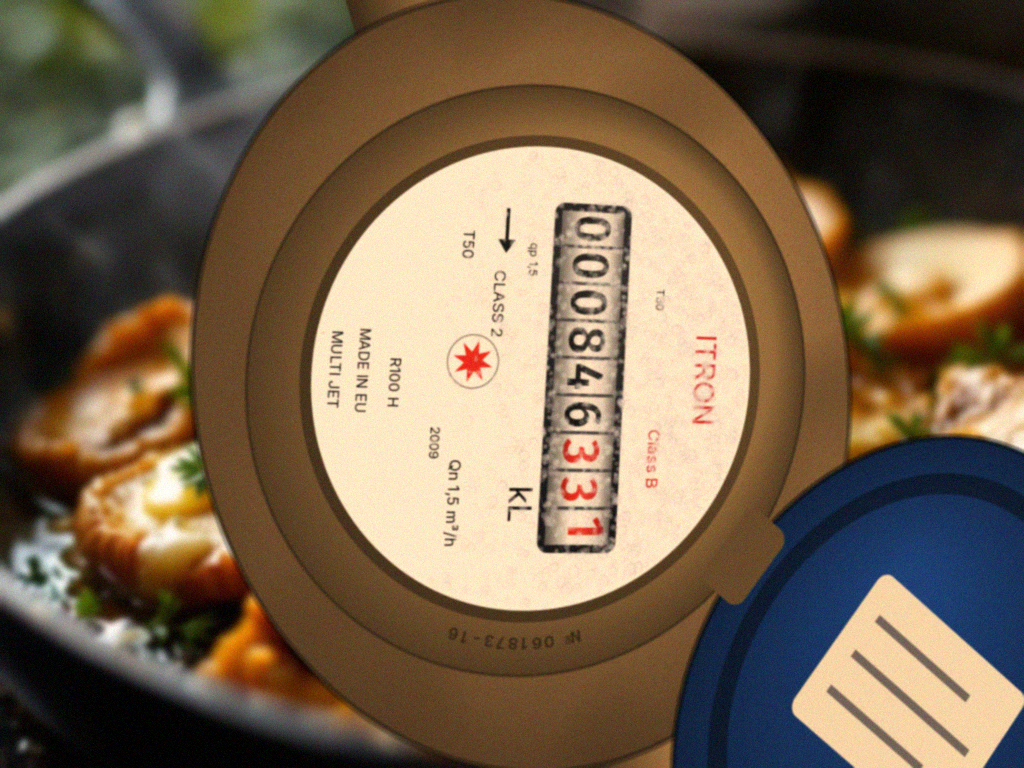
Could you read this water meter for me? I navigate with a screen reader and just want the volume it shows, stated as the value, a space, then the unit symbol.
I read 846.331 kL
